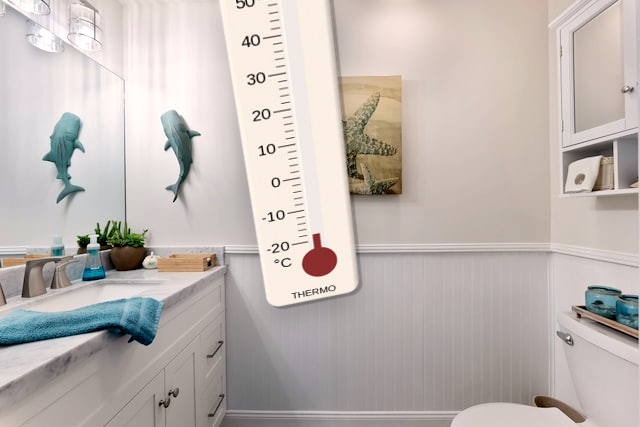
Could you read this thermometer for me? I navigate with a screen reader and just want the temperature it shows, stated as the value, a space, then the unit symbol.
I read -18 °C
